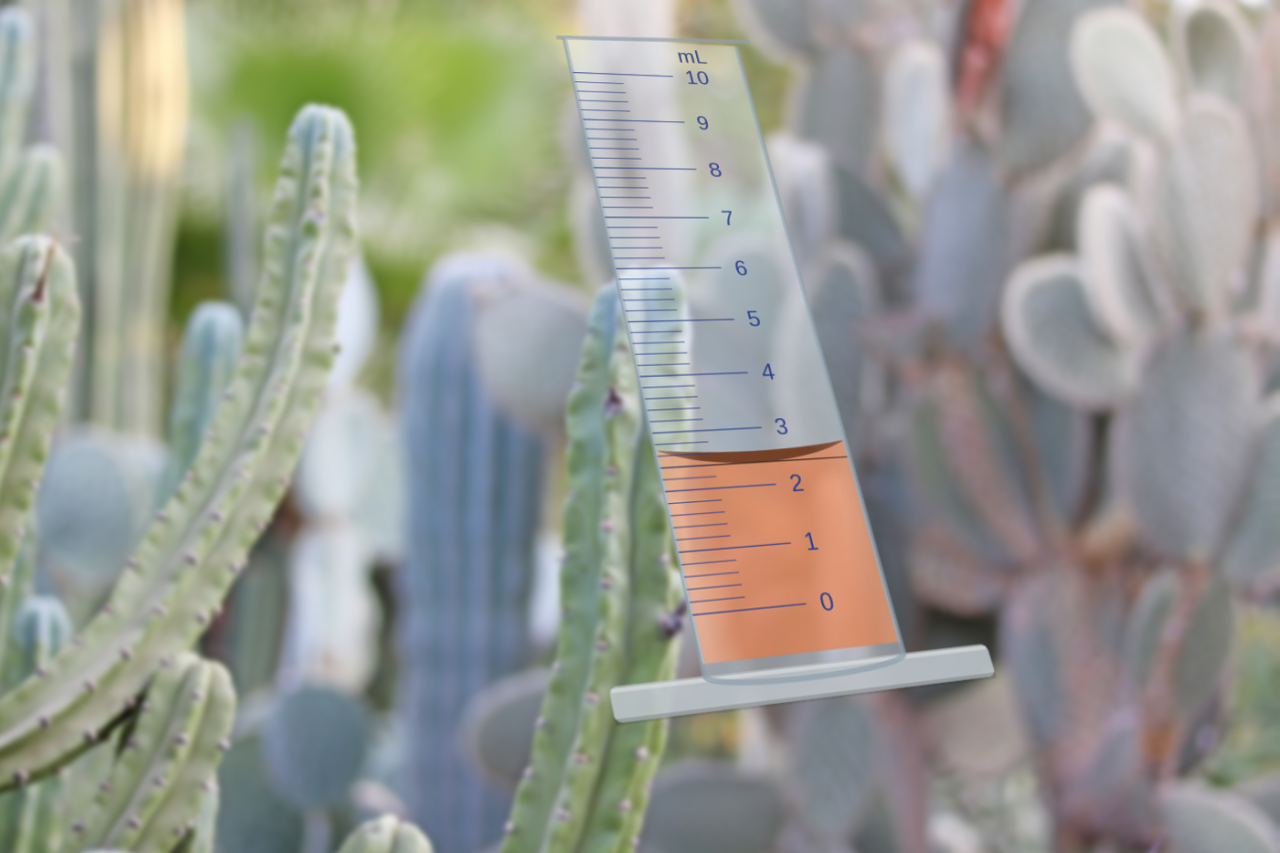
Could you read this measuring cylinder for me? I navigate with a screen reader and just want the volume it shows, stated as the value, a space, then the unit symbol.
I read 2.4 mL
